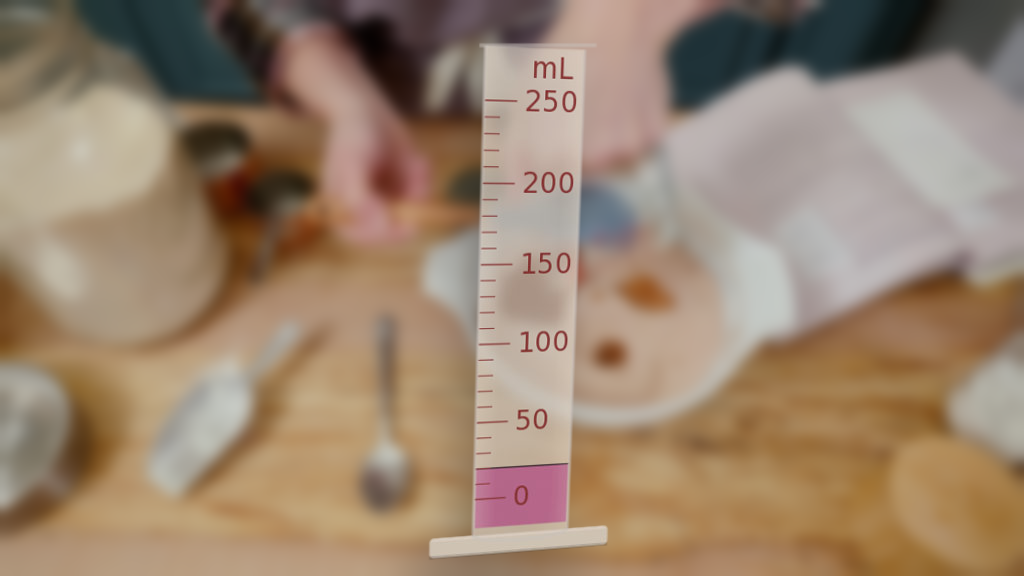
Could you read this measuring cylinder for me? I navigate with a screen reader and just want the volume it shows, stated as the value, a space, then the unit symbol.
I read 20 mL
